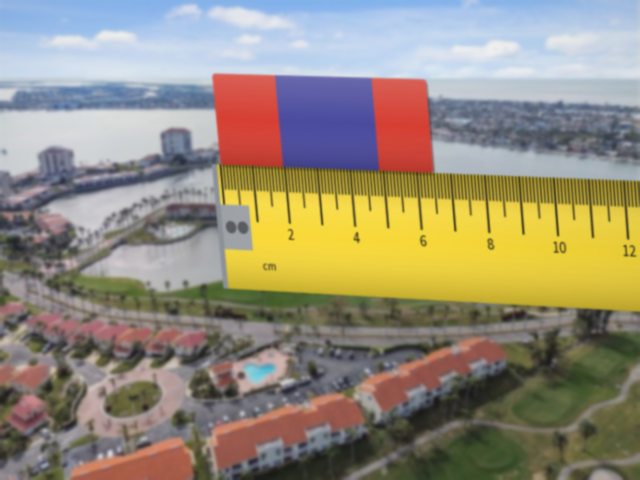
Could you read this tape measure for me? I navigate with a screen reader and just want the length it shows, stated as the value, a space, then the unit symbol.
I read 6.5 cm
